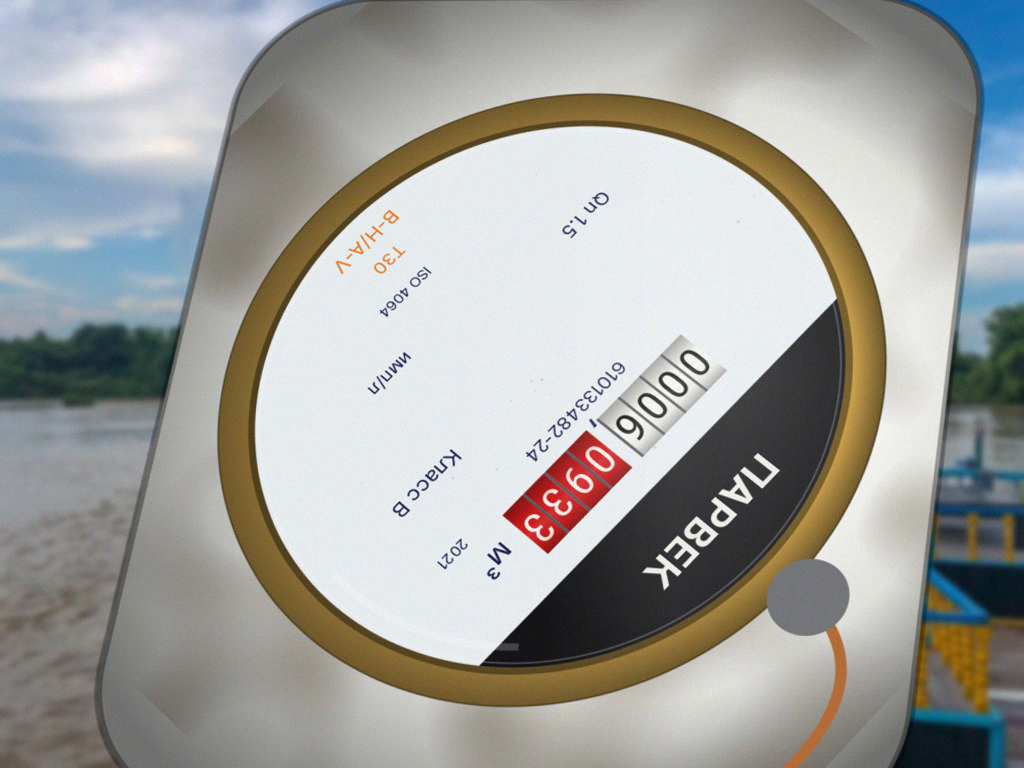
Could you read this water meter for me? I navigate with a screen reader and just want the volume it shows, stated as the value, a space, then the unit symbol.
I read 6.0933 m³
